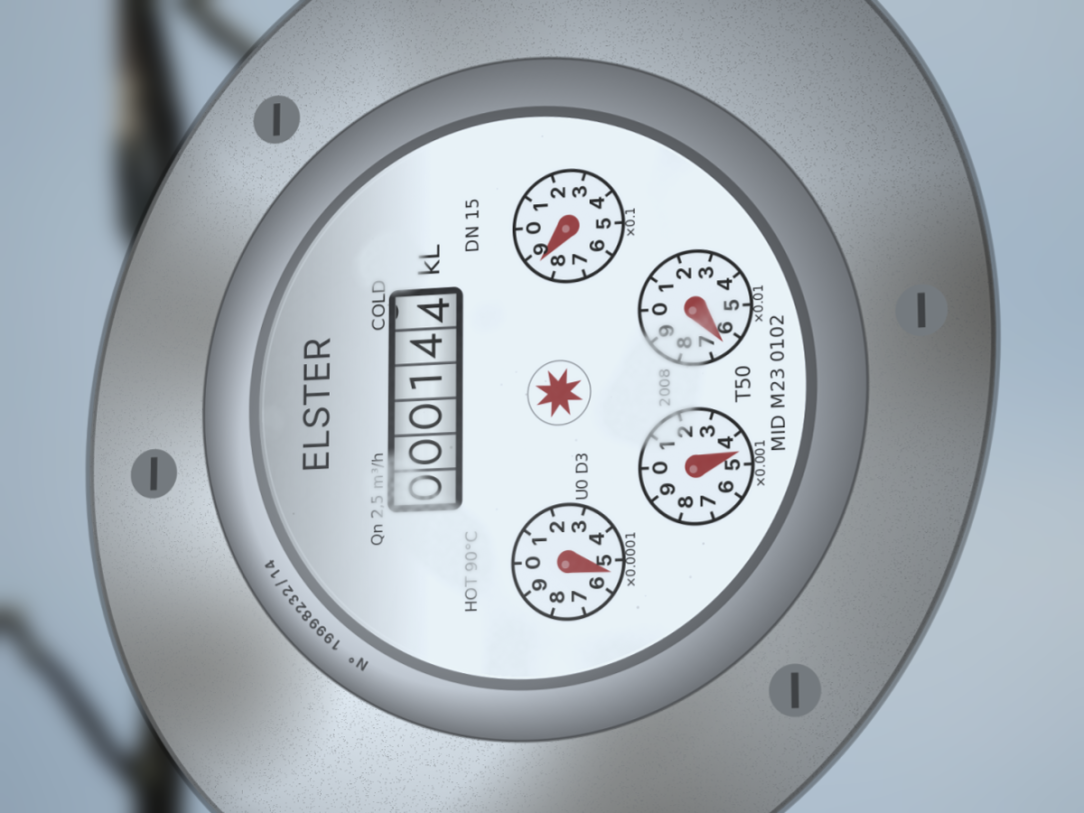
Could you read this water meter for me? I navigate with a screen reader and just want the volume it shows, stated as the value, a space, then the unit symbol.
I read 143.8645 kL
